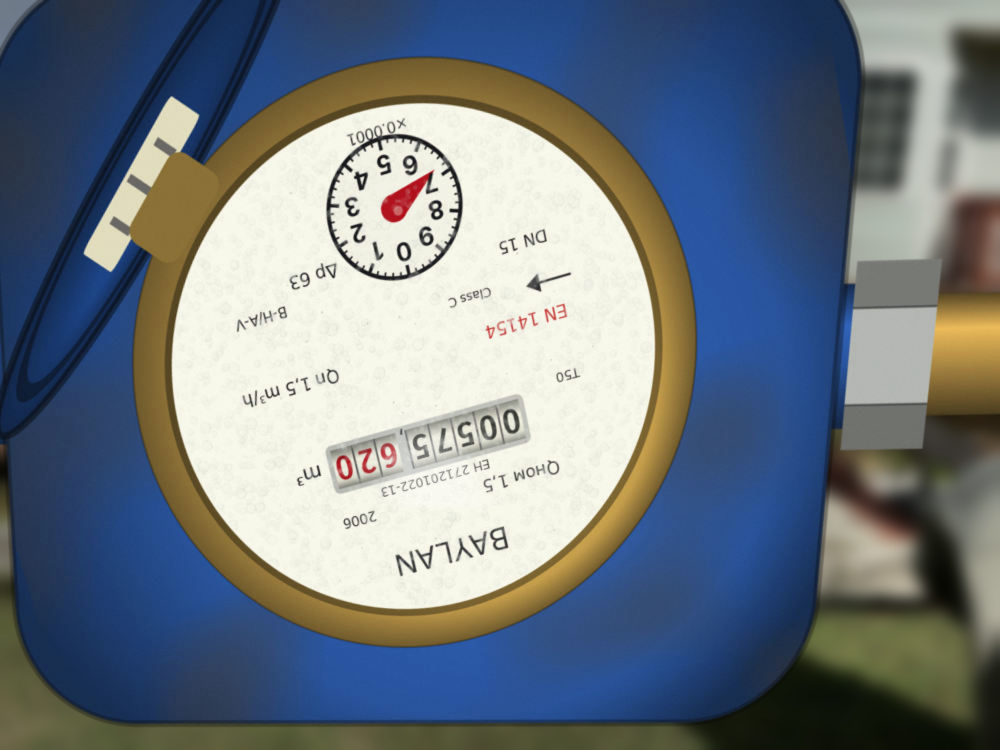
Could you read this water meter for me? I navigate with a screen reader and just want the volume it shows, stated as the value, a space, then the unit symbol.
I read 575.6206 m³
